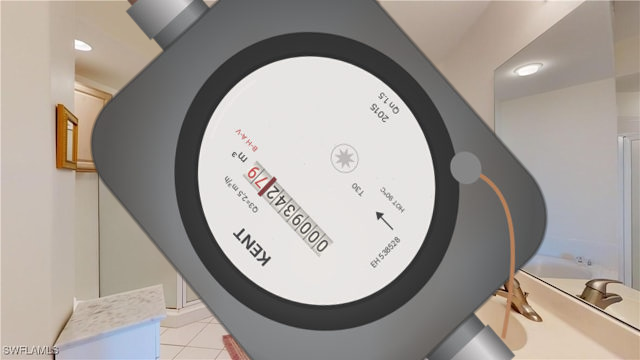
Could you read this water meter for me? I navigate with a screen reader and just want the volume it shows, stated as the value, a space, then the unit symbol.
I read 9342.79 m³
